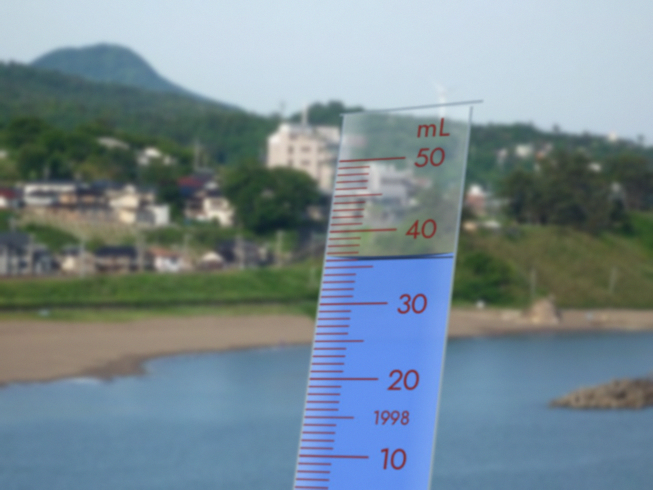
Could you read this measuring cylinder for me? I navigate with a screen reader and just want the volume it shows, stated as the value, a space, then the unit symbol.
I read 36 mL
